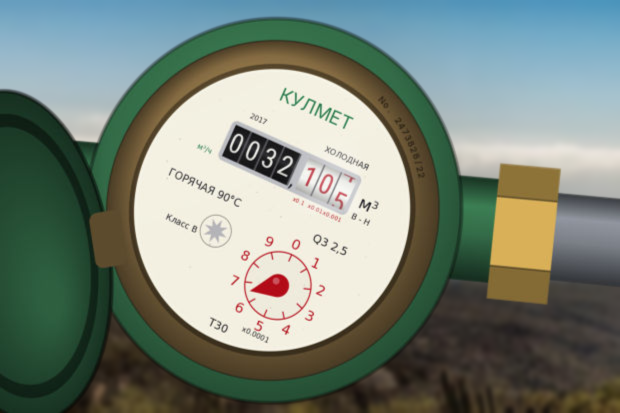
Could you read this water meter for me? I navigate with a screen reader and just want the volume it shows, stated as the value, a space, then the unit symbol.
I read 32.1046 m³
